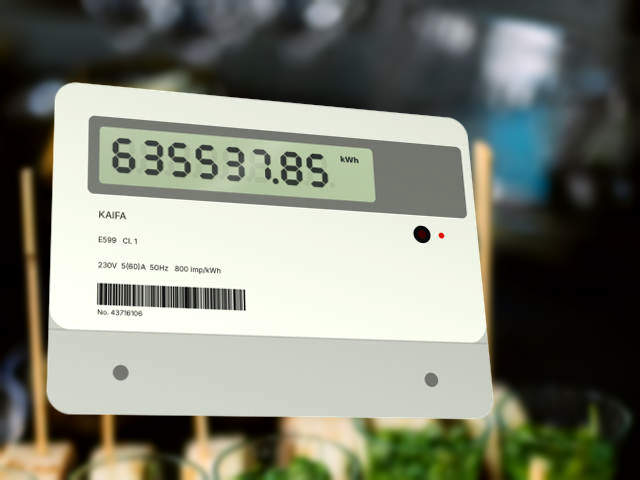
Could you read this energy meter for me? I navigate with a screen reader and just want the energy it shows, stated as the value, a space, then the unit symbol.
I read 635537.85 kWh
